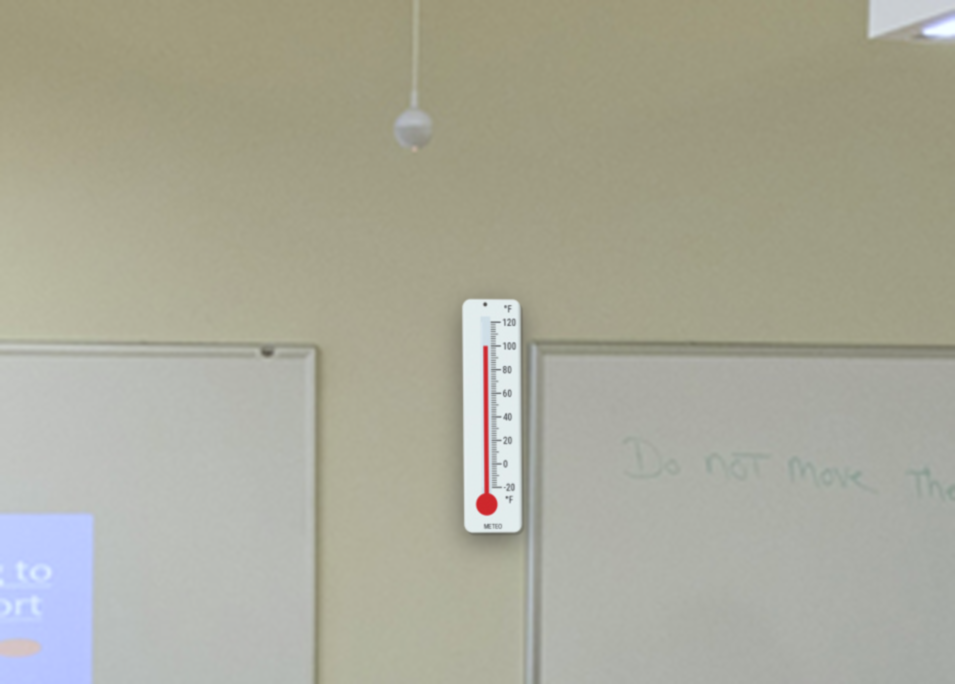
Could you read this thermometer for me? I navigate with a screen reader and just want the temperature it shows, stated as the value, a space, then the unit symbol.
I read 100 °F
